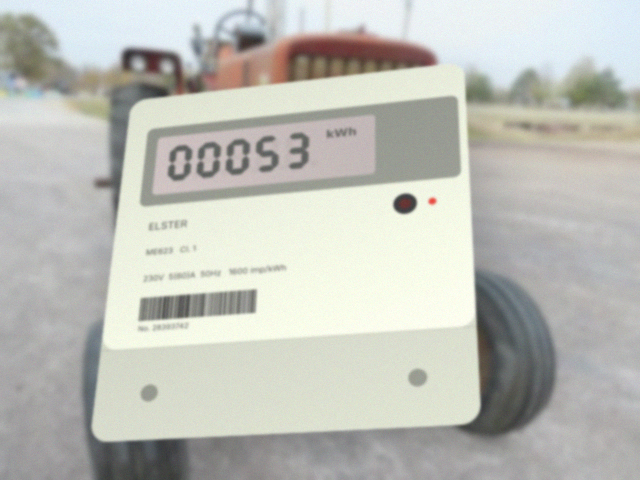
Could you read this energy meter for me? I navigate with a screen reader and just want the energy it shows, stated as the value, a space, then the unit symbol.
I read 53 kWh
